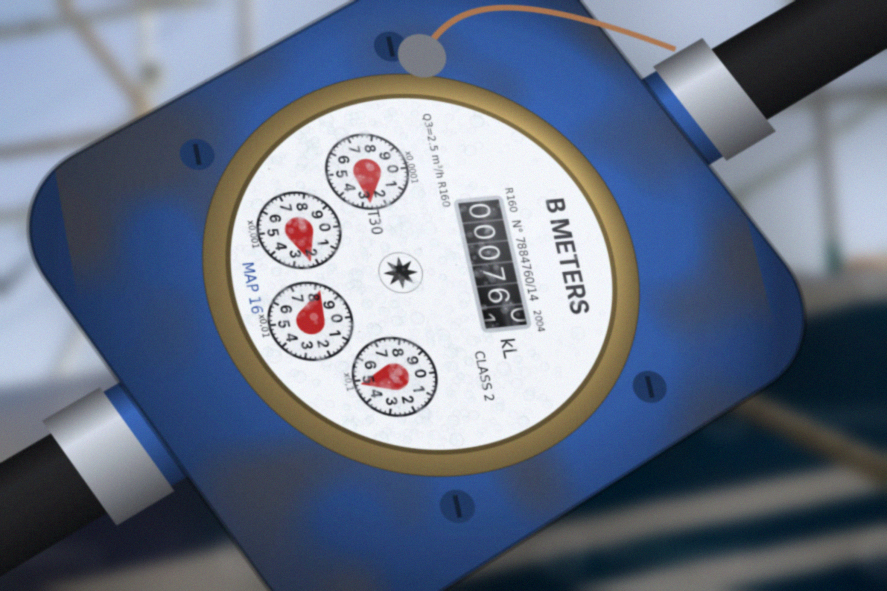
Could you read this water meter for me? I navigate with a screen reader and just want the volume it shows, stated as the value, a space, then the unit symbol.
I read 760.4822 kL
